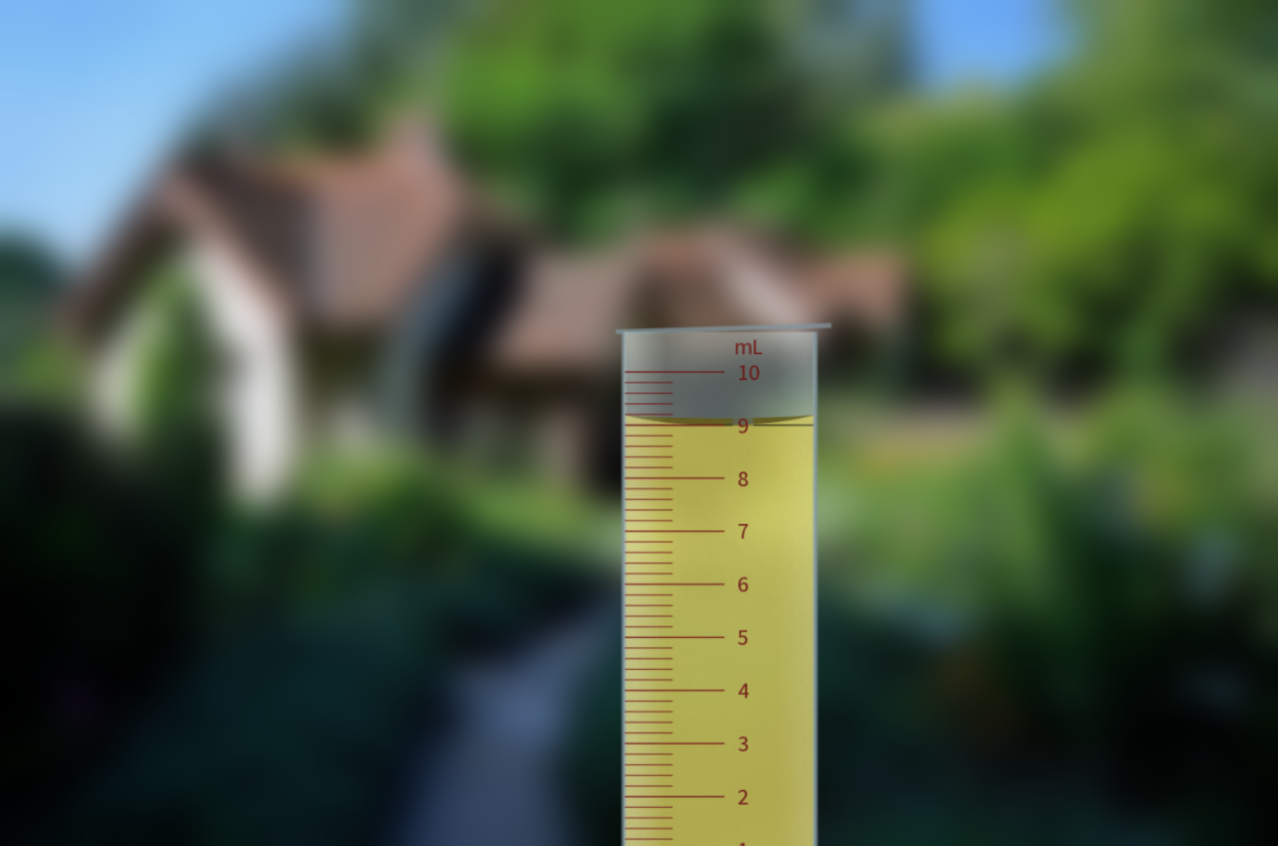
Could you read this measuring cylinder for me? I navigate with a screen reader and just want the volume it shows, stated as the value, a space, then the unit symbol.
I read 9 mL
